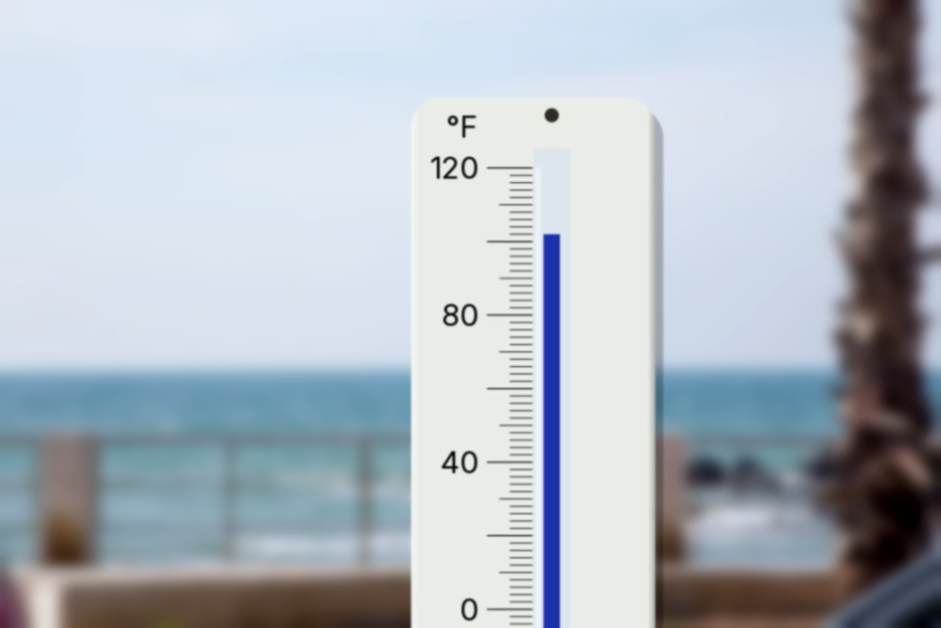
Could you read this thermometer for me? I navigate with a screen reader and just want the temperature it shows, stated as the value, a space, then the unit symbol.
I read 102 °F
